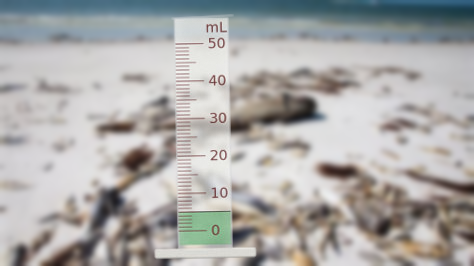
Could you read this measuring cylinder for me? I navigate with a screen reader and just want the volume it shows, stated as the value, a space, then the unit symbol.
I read 5 mL
